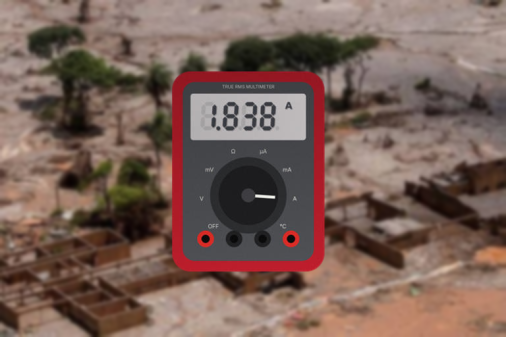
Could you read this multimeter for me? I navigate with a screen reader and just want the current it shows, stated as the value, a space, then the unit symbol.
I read 1.838 A
